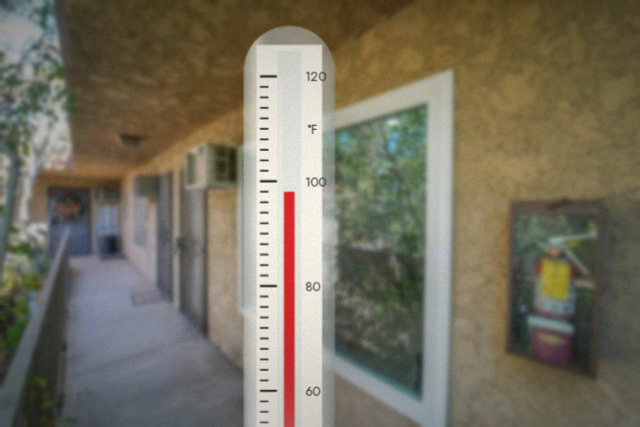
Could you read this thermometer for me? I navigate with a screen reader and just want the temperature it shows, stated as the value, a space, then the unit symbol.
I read 98 °F
